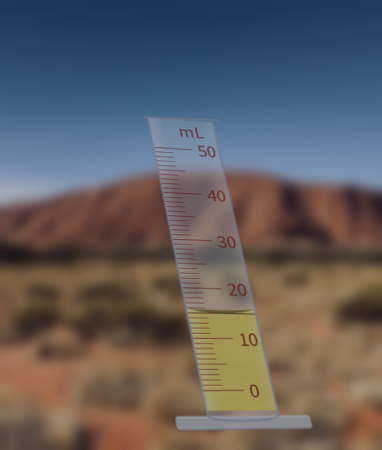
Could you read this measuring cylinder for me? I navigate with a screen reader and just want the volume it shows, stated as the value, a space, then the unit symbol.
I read 15 mL
